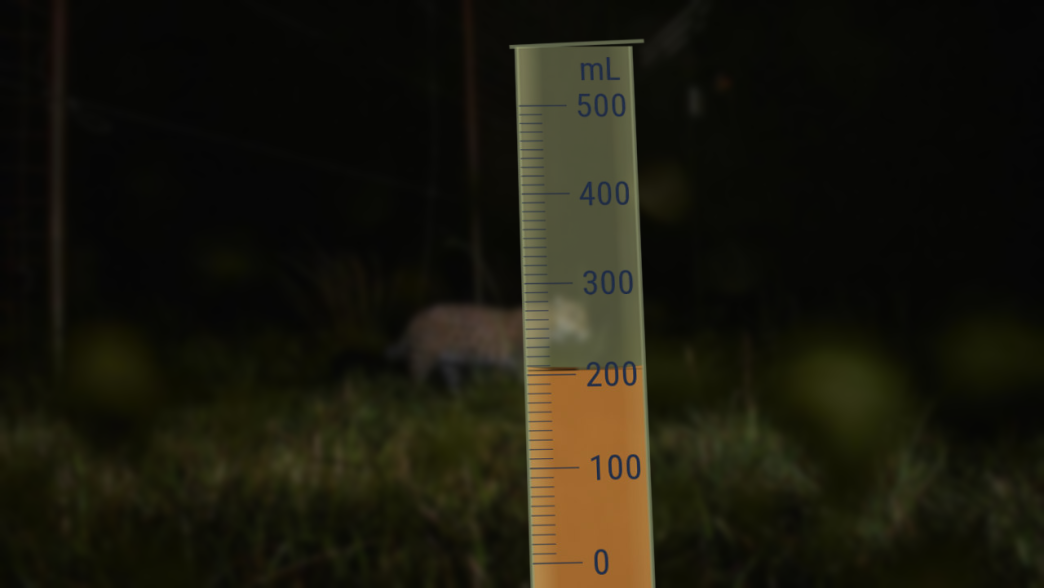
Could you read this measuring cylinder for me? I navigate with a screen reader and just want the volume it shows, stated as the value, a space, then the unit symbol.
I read 205 mL
